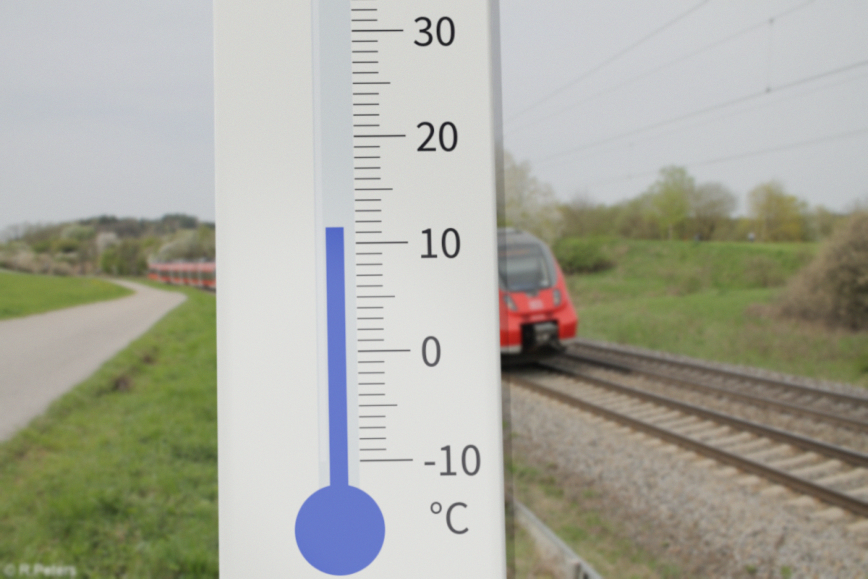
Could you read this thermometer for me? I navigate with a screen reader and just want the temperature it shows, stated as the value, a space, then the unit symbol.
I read 11.5 °C
